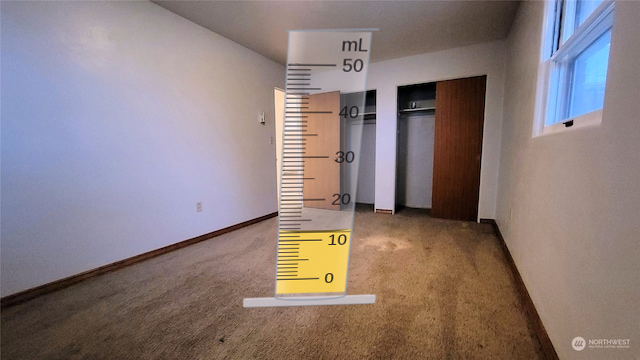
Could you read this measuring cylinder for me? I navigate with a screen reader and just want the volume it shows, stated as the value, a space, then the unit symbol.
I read 12 mL
